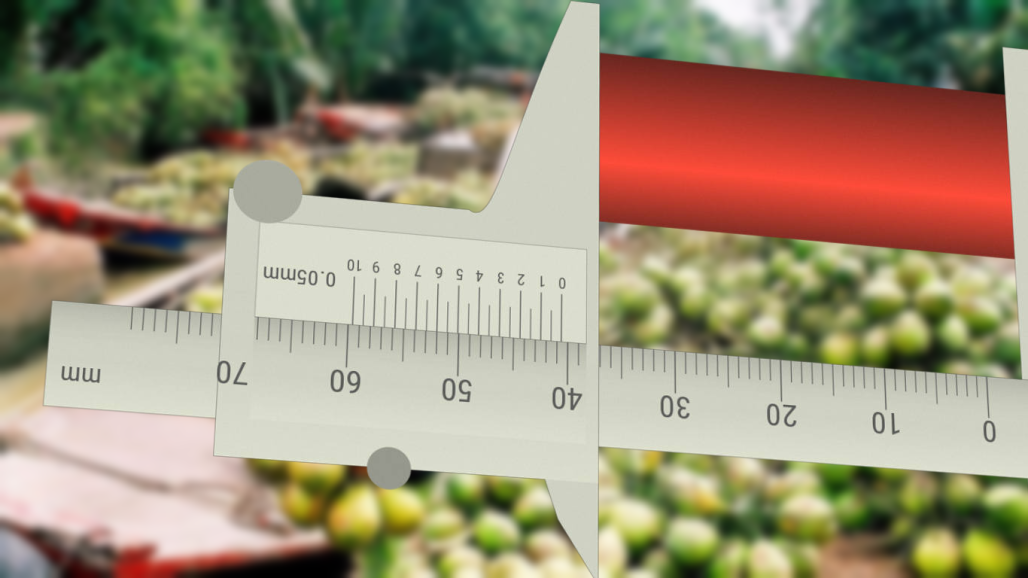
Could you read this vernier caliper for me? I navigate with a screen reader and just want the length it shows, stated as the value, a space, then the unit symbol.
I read 40.6 mm
